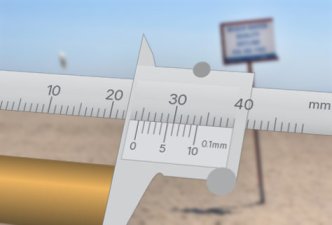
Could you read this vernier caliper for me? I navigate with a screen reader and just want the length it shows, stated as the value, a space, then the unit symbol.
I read 24.6 mm
